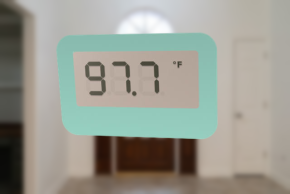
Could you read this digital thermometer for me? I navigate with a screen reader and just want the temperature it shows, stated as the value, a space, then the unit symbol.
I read 97.7 °F
